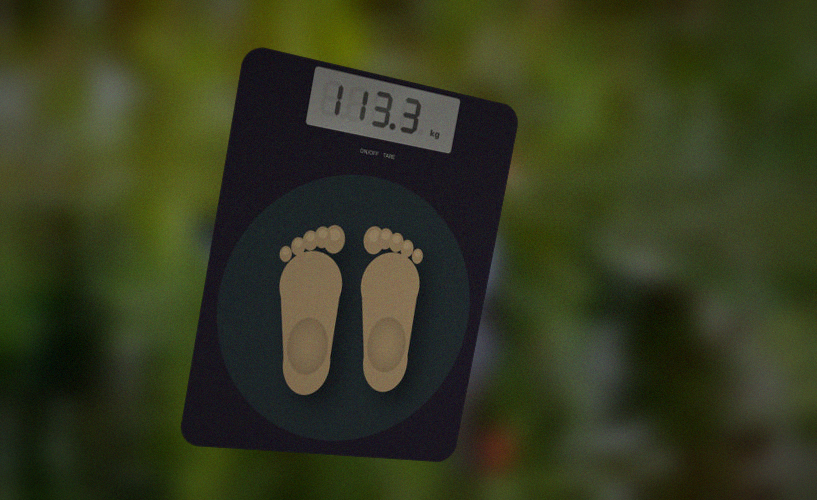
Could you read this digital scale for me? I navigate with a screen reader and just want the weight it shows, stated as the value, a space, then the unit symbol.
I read 113.3 kg
